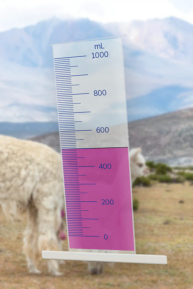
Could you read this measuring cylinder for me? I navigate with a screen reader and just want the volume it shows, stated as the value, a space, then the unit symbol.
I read 500 mL
